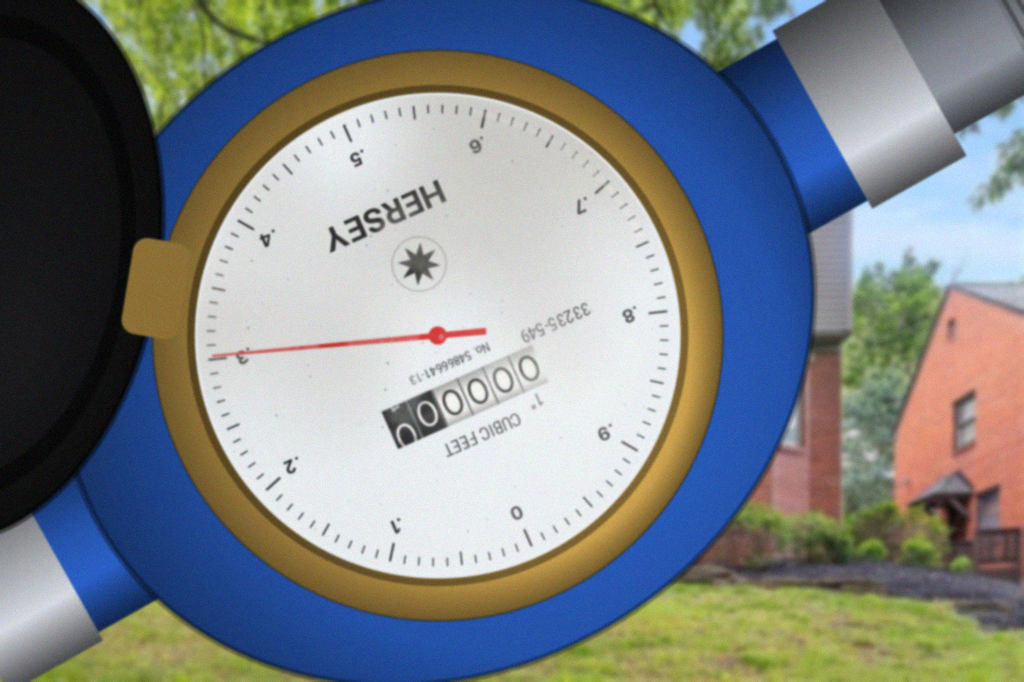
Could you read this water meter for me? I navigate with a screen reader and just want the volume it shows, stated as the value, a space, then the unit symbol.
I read 0.30 ft³
